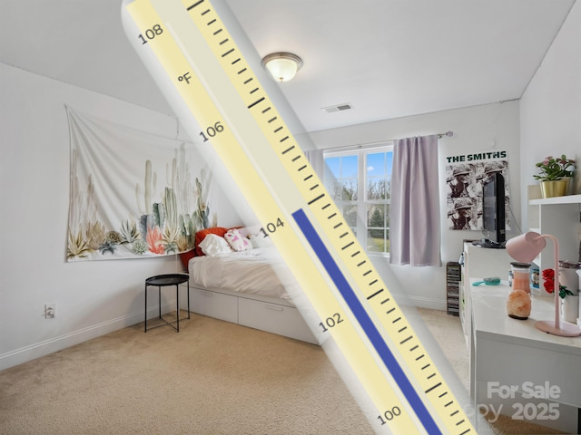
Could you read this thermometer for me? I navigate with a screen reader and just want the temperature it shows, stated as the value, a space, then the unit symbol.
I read 104 °F
